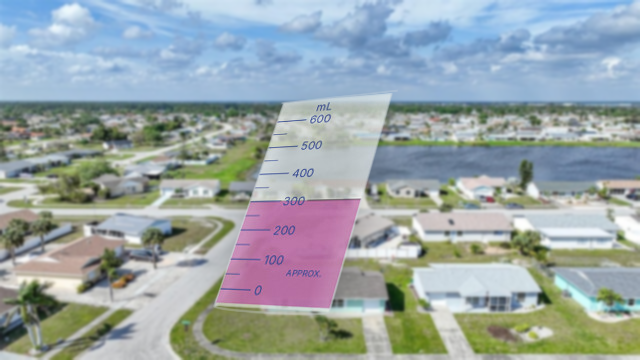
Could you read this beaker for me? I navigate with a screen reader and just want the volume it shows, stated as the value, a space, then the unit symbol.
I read 300 mL
